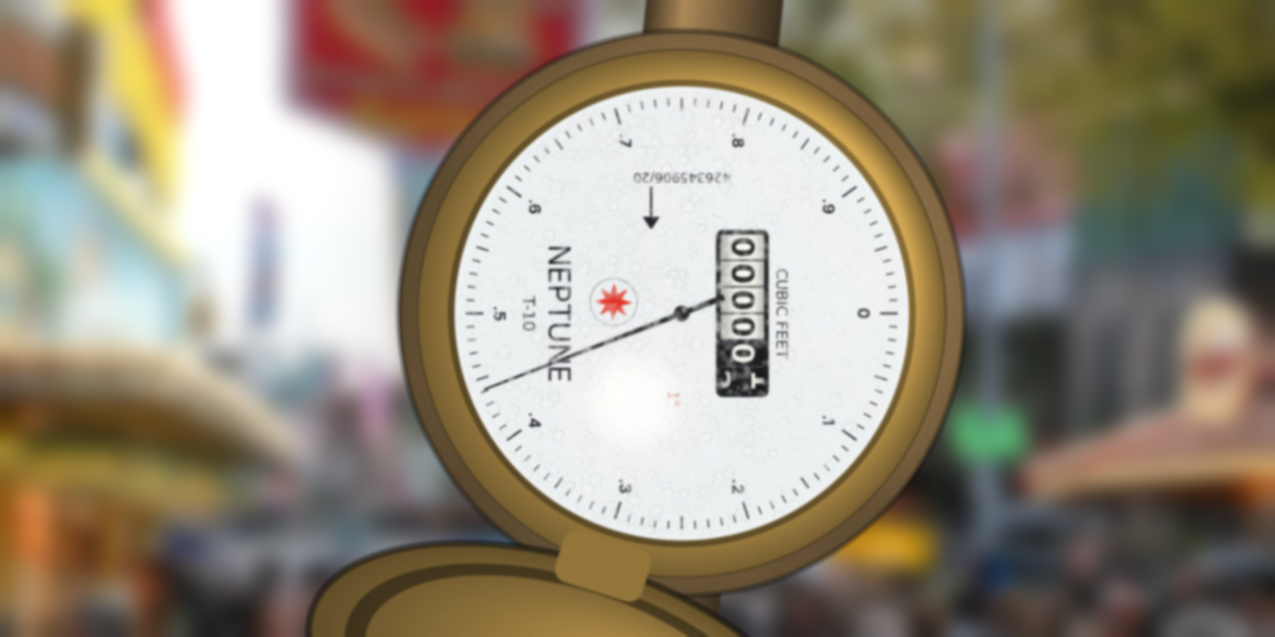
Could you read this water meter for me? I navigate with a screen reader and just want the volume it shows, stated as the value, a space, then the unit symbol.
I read 1.44 ft³
